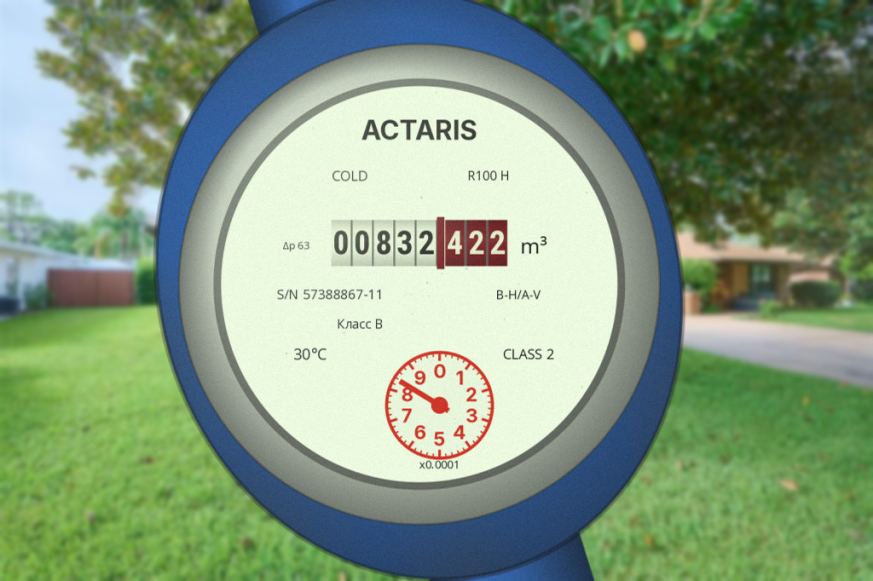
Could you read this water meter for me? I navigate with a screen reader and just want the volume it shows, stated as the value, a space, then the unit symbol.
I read 832.4228 m³
